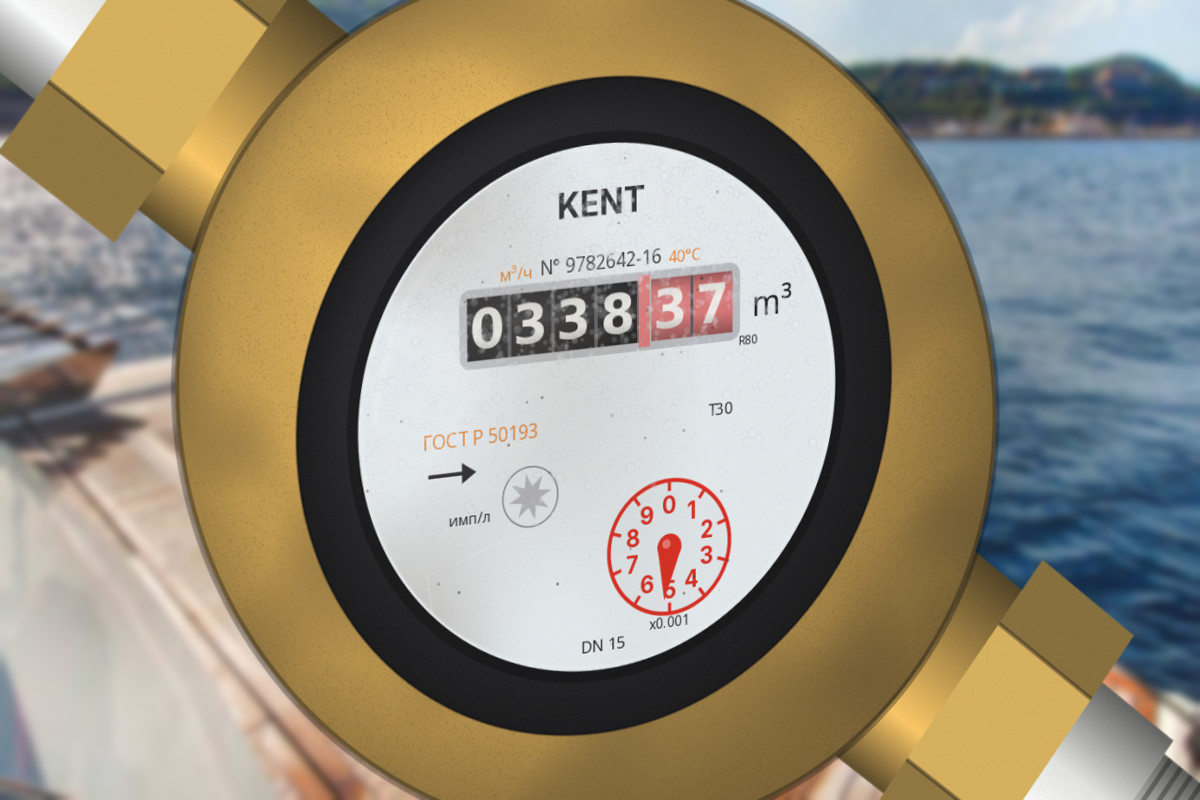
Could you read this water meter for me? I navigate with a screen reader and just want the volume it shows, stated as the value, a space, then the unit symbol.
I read 338.375 m³
